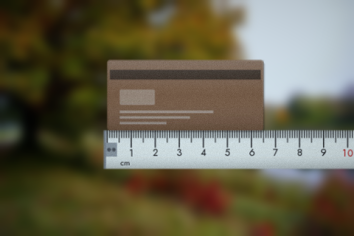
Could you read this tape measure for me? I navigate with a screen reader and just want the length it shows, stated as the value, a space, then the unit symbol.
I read 6.5 cm
